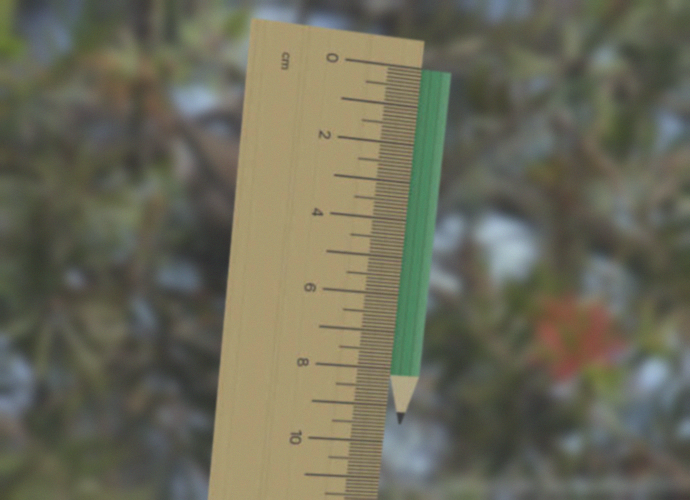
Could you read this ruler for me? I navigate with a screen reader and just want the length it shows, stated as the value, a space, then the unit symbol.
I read 9.5 cm
